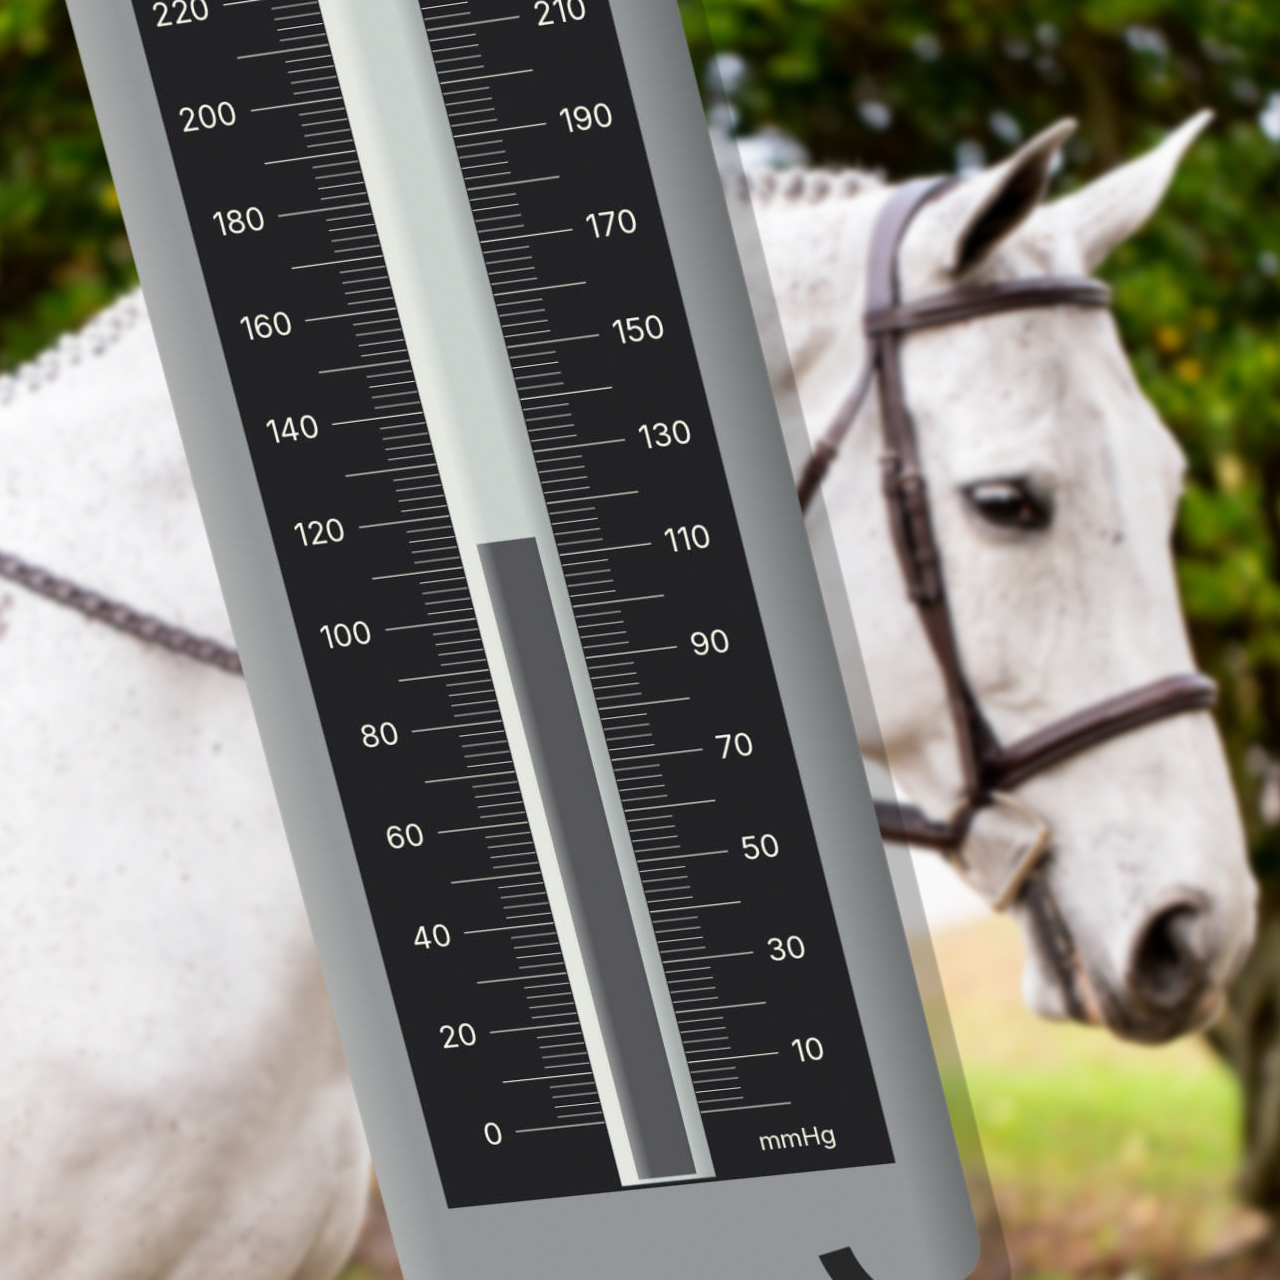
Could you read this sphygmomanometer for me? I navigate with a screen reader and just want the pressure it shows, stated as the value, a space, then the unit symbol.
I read 114 mmHg
